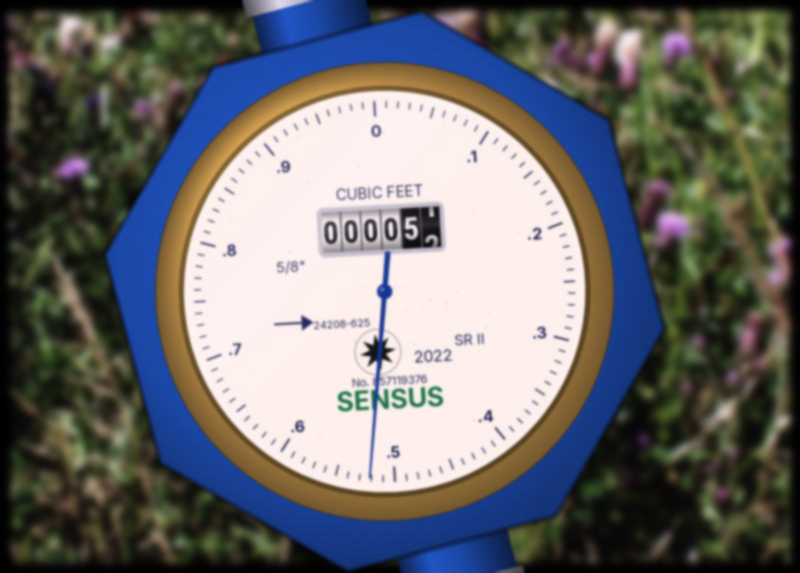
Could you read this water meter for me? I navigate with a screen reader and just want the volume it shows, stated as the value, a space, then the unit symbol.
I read 51.52 ft³
